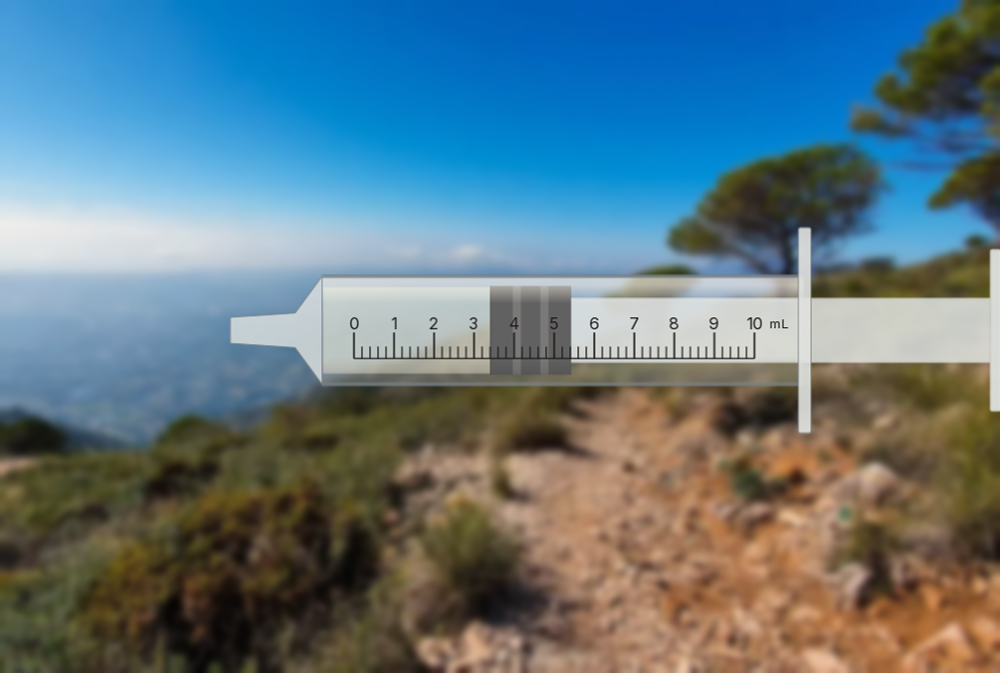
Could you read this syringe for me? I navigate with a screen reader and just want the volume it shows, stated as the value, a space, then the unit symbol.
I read 3.4 mL
